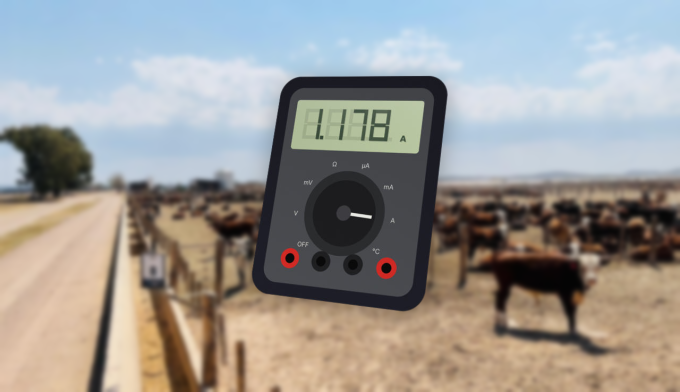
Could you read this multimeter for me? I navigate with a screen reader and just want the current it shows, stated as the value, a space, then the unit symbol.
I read 1.178 A
